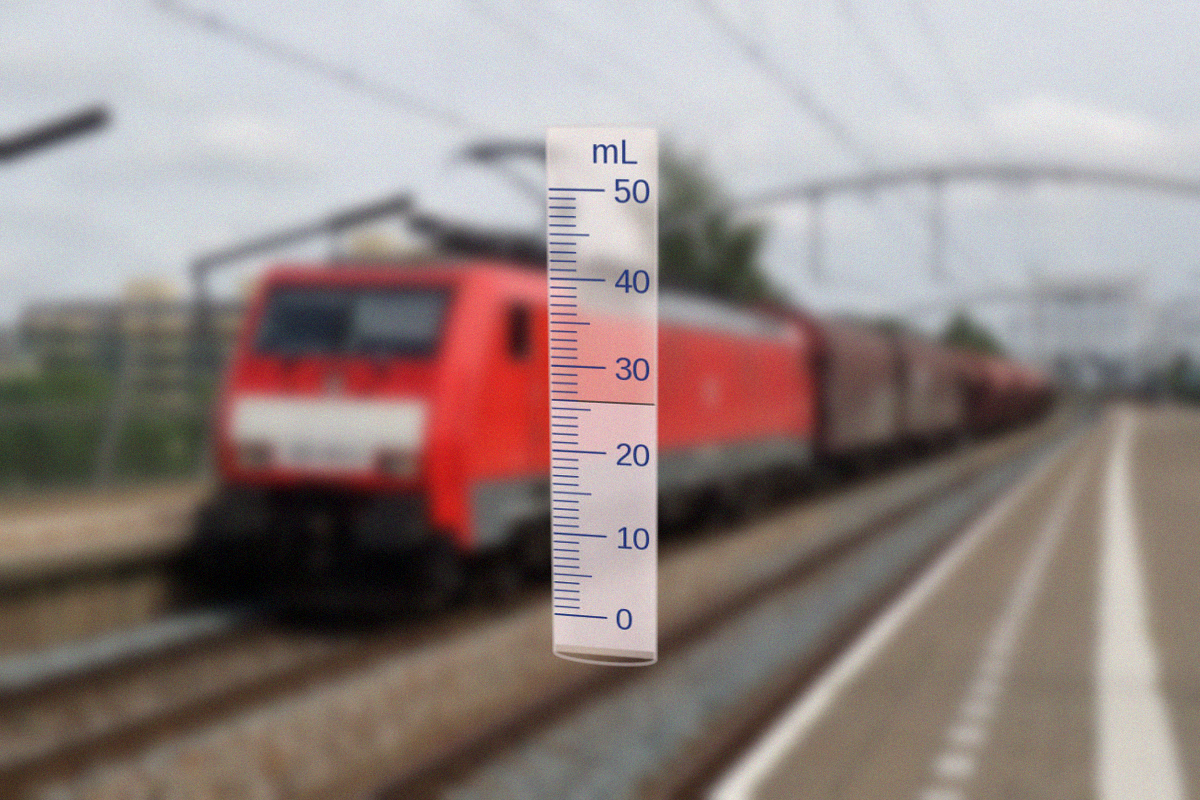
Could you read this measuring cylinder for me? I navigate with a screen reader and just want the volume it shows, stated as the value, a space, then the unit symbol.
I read 26 mL
